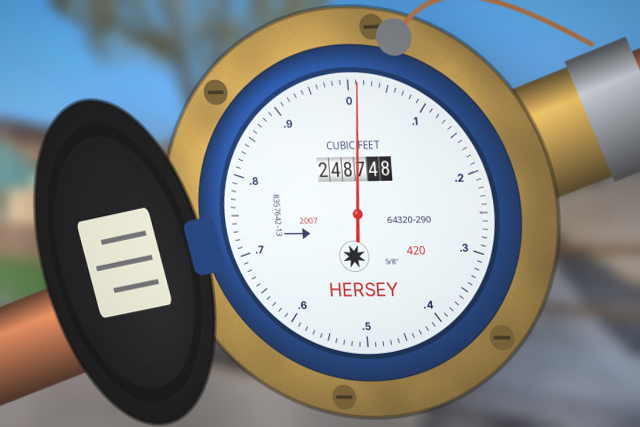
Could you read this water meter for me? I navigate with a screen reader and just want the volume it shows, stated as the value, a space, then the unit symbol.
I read 248748.01 ft³
